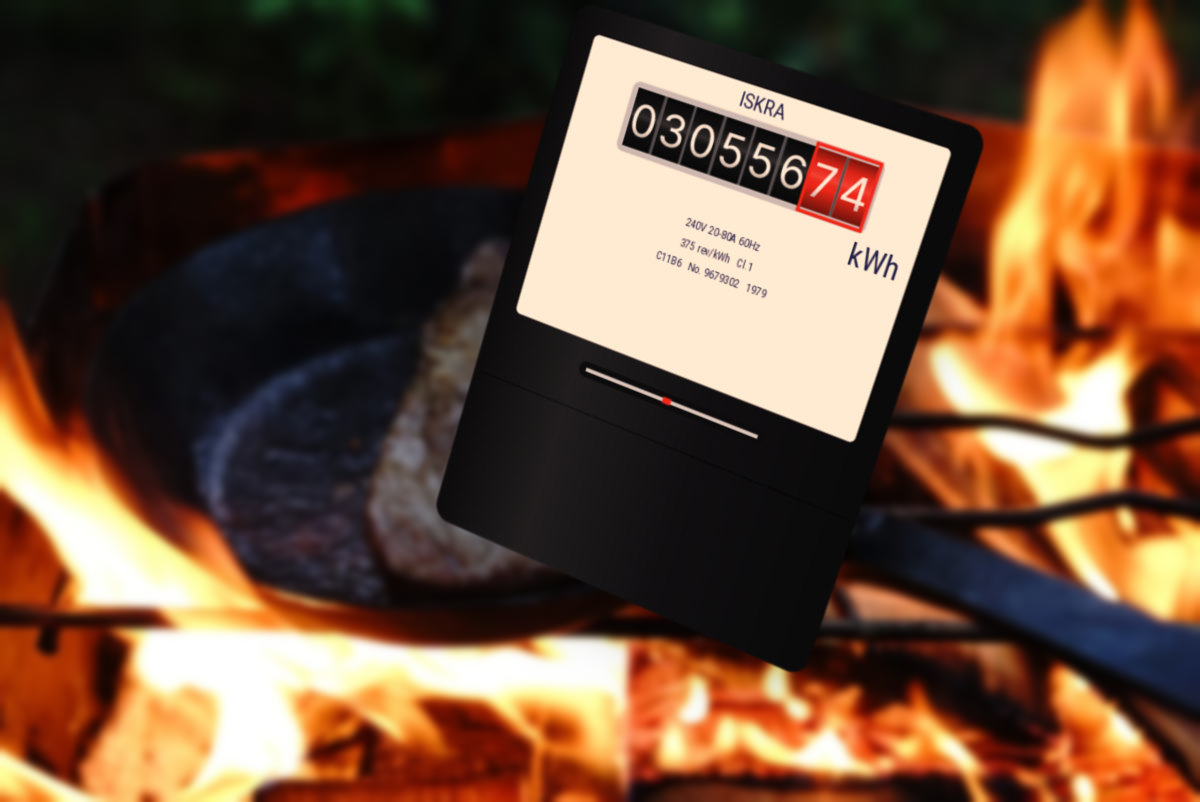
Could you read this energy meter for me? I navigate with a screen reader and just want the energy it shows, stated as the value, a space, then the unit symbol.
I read 30556.74 kWh
